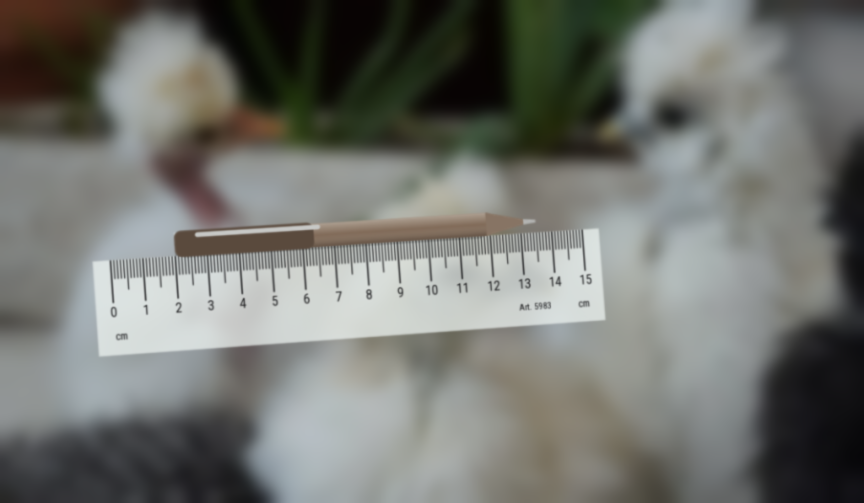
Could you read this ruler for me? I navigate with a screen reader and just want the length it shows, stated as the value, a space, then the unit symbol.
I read 11.5 cm
